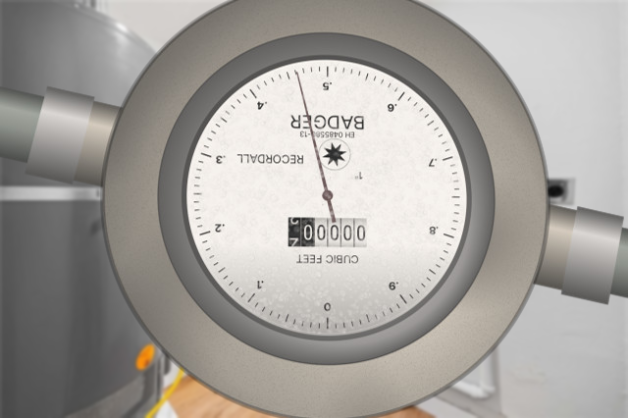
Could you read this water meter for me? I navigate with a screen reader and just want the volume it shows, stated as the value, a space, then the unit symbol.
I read 2.46 ft³
